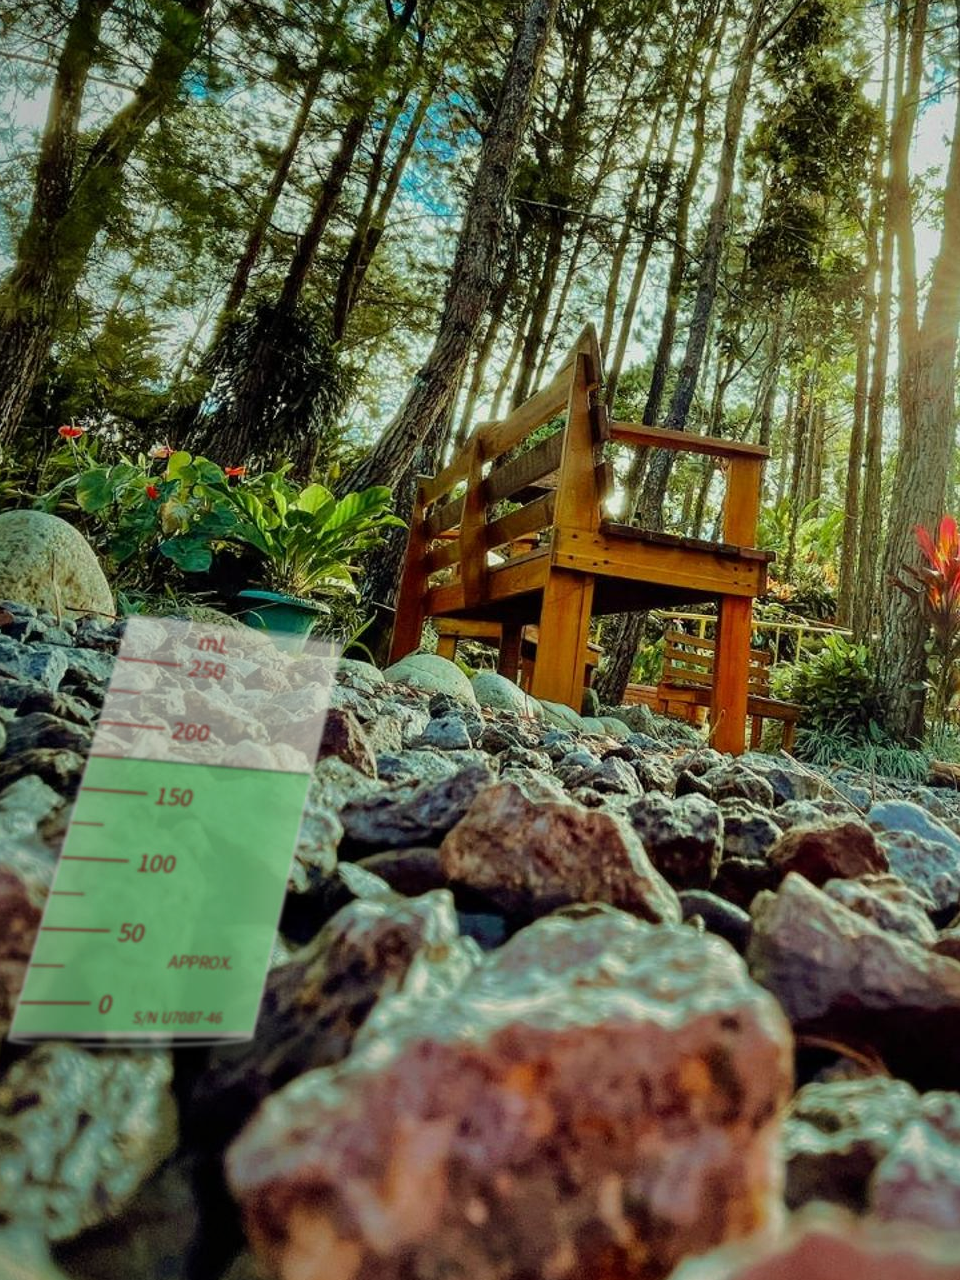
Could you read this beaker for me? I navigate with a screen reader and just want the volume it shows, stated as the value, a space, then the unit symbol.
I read 175 mL
